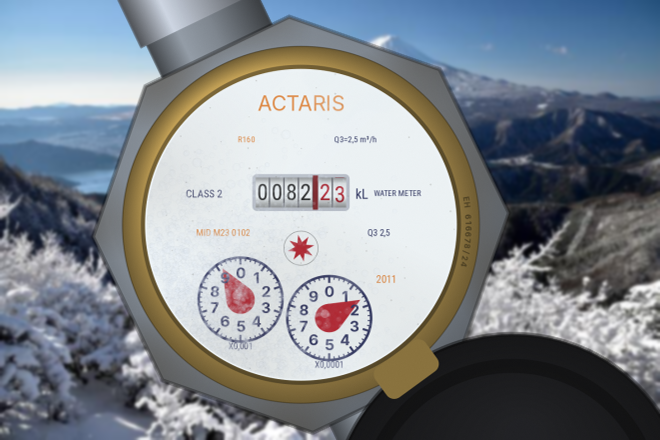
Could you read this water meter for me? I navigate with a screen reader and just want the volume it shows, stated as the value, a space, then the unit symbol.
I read 82.2291 kL
